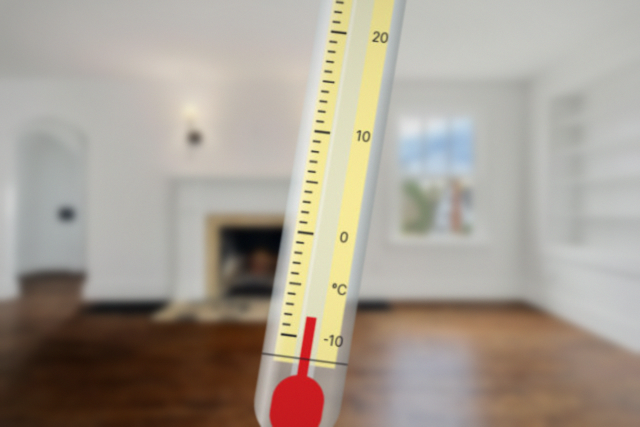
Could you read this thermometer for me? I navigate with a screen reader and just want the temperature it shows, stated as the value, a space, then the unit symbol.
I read -8 °C
